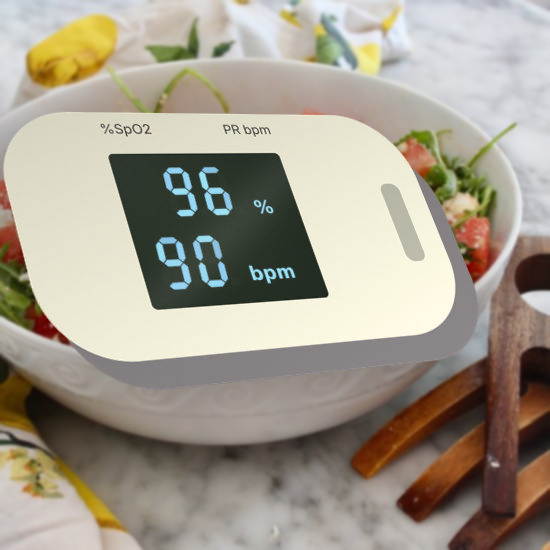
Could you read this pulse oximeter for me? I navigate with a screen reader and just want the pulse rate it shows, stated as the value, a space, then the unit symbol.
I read 90 bpm
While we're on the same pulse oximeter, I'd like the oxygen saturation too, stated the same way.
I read 96 %
